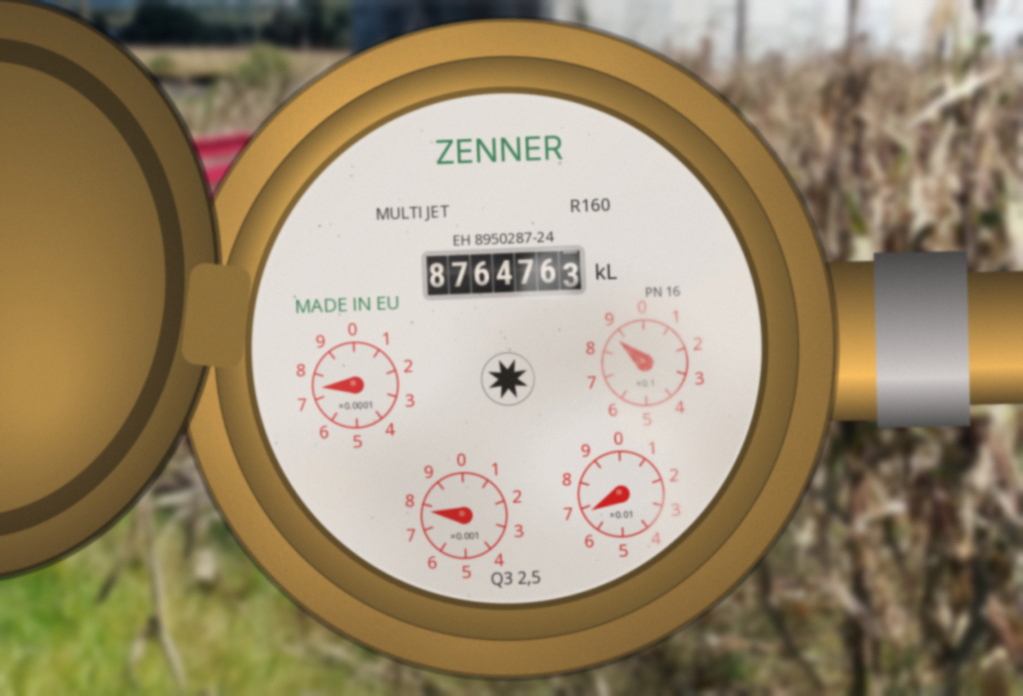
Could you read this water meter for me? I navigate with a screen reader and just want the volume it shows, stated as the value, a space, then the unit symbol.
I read 8764762.8677 kL
